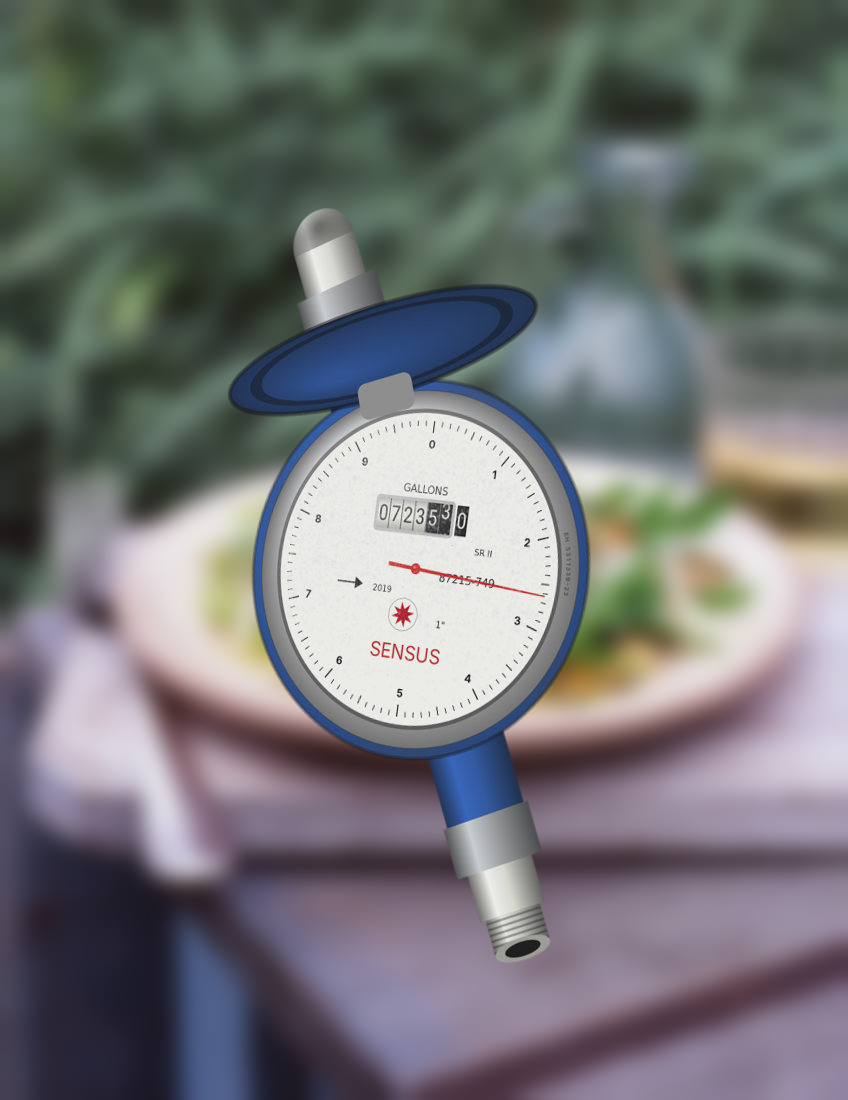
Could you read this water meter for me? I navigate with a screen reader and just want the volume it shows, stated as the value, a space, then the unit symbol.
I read 723532.6 gal
